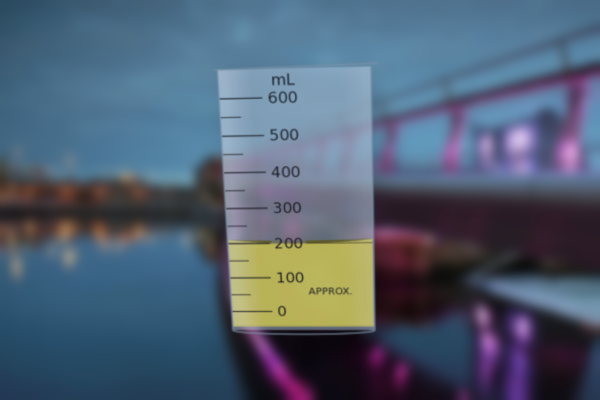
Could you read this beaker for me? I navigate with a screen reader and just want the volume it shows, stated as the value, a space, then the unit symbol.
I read 200 mL
